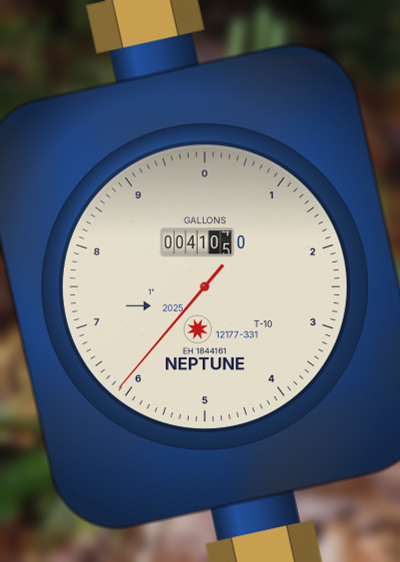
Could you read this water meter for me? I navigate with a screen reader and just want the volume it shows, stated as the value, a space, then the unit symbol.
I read 41046.1 gal
